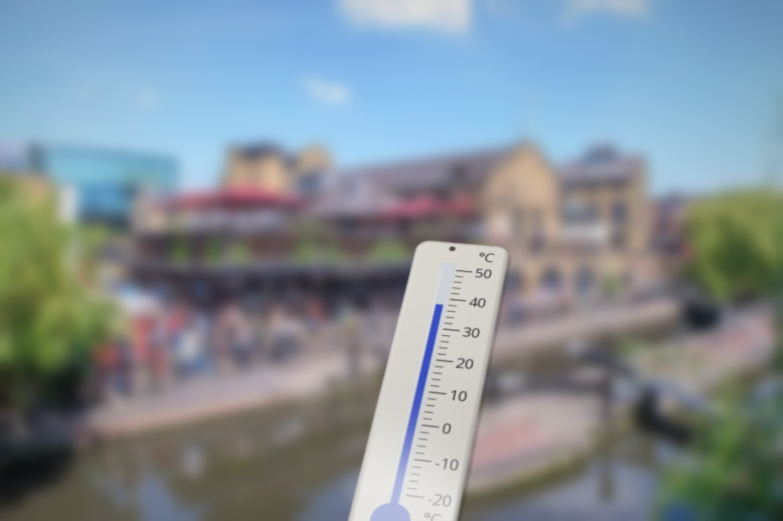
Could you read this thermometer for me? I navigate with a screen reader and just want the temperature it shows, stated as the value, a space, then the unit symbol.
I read 38 °C
